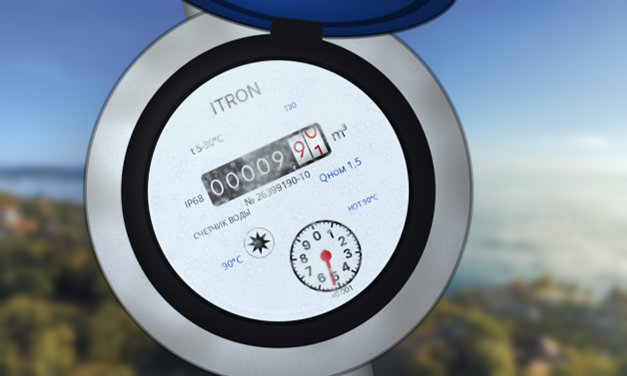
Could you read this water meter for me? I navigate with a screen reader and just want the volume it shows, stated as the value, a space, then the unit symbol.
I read 9.905 m³
